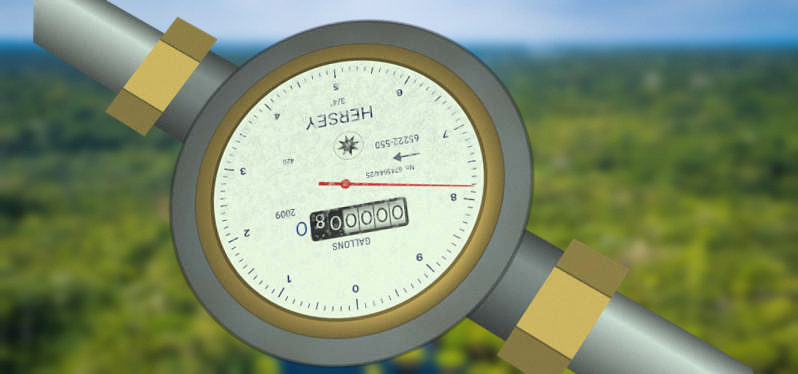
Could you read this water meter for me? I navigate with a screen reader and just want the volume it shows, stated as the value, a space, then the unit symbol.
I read 77.8 gal
